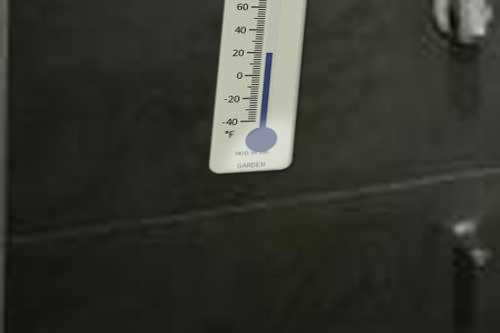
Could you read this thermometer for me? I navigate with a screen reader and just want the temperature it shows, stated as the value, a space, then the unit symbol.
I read 20 °F
